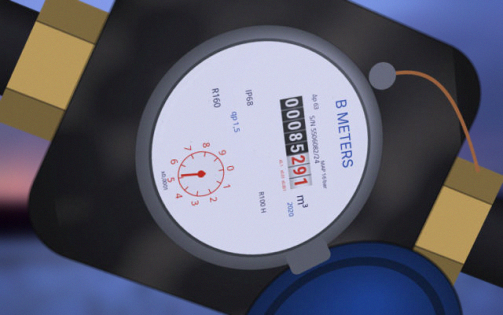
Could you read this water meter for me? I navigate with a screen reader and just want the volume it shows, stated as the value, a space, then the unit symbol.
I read 85.2915 m³
